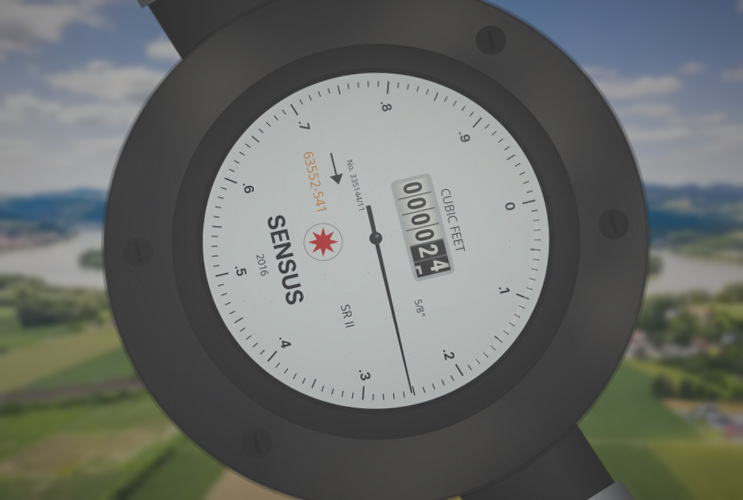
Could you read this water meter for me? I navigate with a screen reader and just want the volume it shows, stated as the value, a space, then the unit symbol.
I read 24.25 ft³
